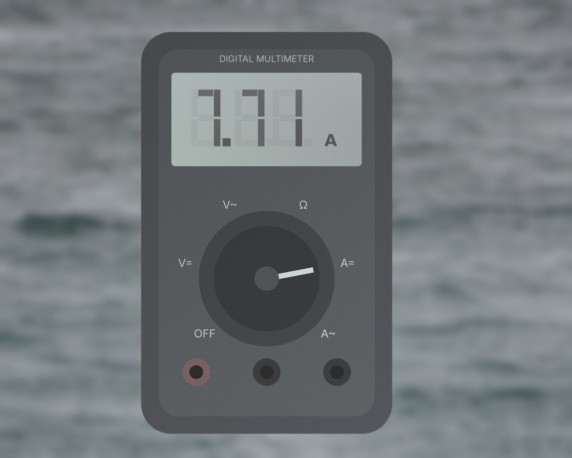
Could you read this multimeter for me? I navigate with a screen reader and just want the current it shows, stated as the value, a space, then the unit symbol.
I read 7.71 A
